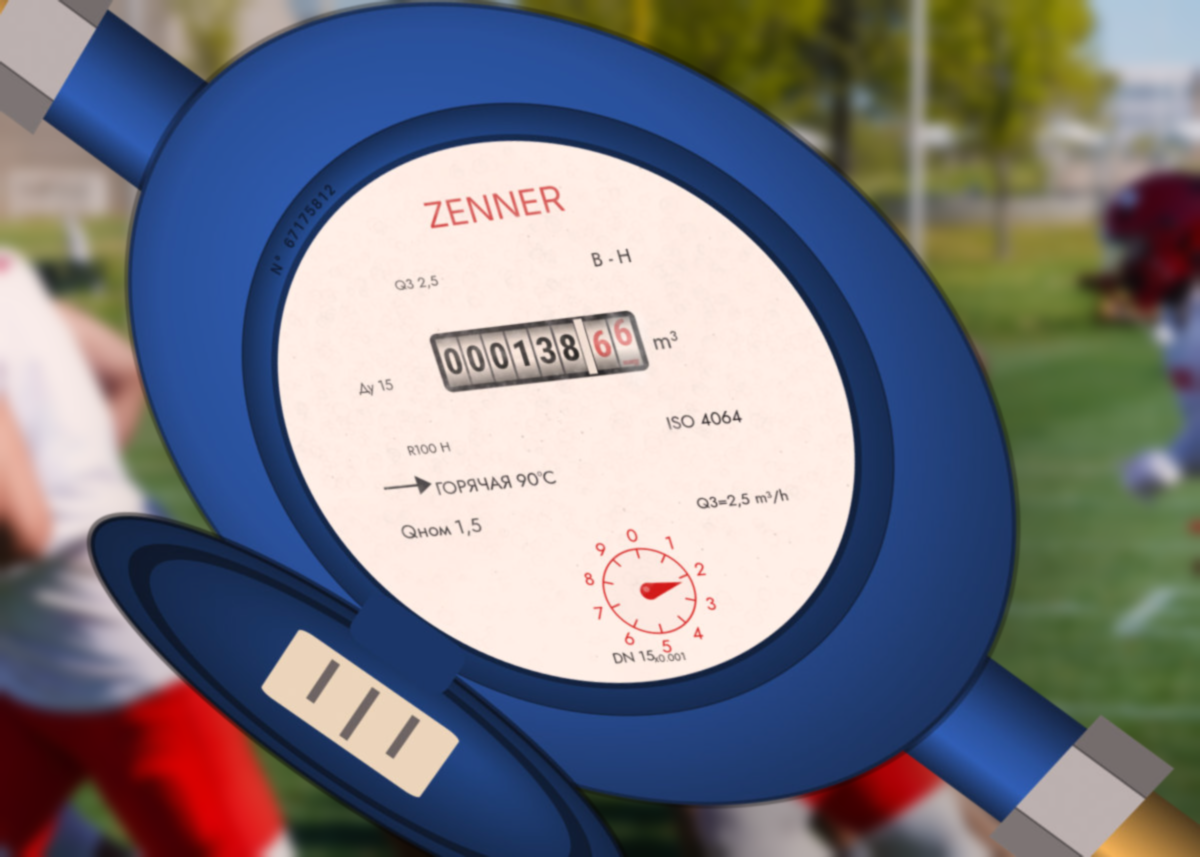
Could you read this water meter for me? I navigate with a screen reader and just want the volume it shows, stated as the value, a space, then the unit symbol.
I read 138.662 m³
